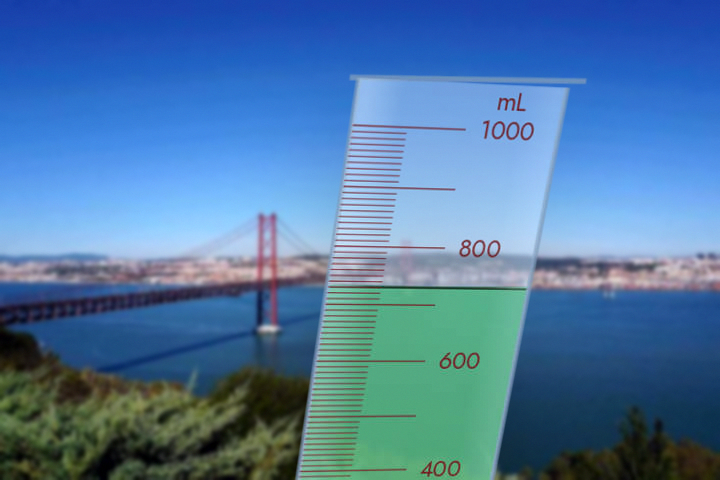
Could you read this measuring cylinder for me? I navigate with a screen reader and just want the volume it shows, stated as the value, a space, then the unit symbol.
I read 730 mL
